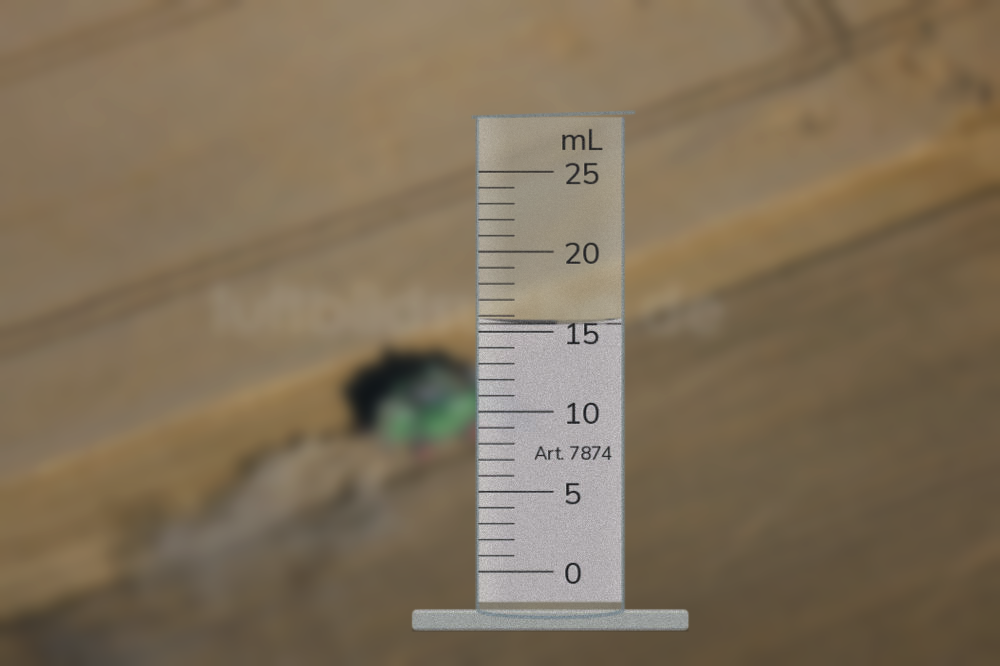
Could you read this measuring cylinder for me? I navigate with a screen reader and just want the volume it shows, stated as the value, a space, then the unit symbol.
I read 15.5 mL
